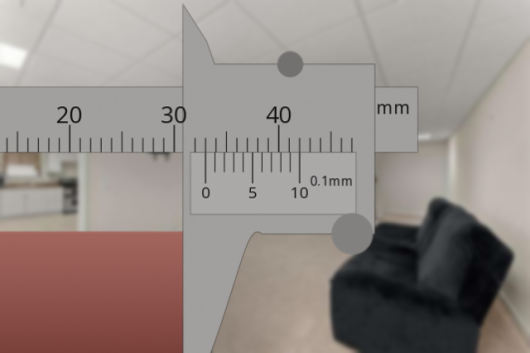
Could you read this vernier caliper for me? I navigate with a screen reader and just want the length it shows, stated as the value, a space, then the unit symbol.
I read 33.0 mm
